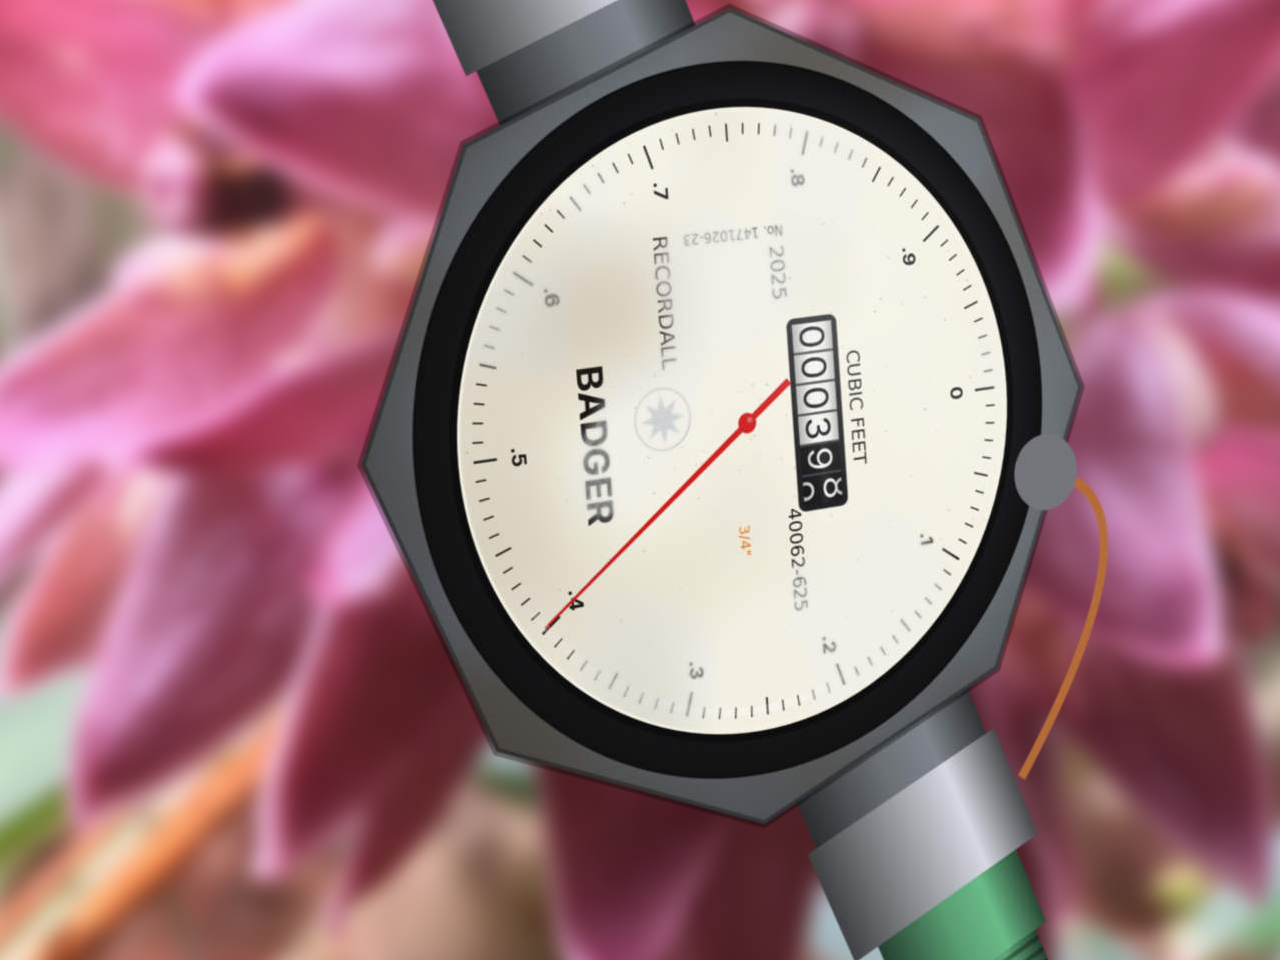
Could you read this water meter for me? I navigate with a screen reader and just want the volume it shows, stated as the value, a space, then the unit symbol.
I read 398.40 ft³
